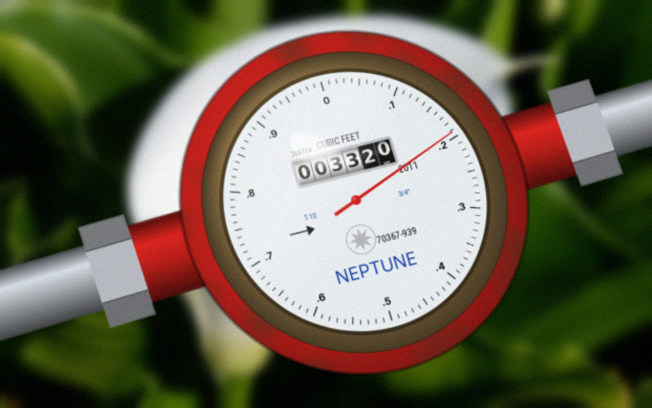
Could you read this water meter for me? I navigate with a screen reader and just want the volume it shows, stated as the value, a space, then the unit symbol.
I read 3320.19 ft³
